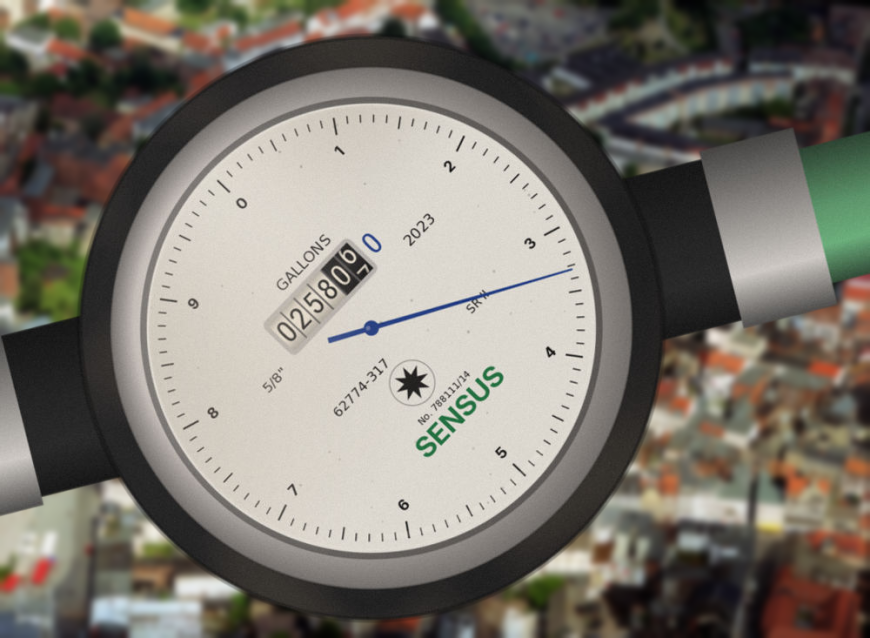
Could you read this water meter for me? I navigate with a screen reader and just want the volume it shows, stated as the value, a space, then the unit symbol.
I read 258063.3 gal
